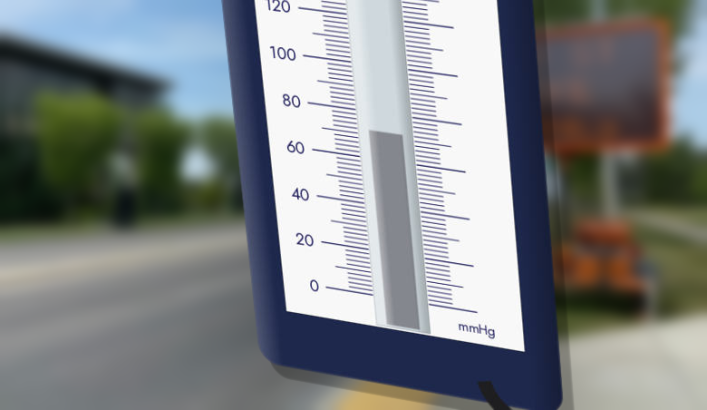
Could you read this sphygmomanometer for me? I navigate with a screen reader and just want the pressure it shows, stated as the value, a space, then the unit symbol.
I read 72 mmHg
